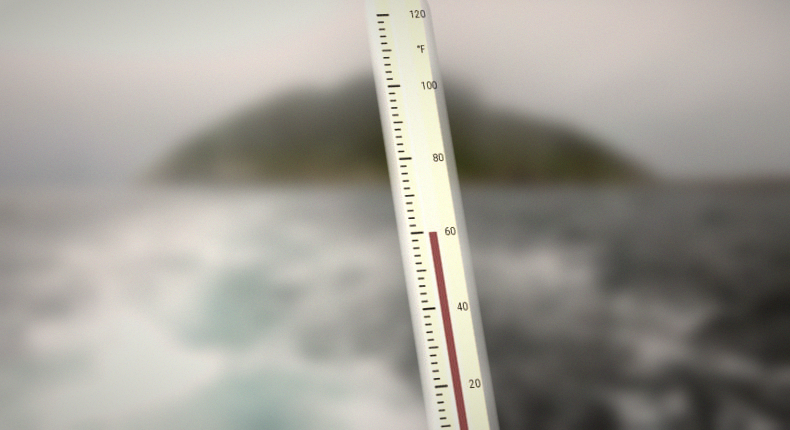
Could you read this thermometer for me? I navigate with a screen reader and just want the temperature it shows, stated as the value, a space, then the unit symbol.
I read 60 °F
